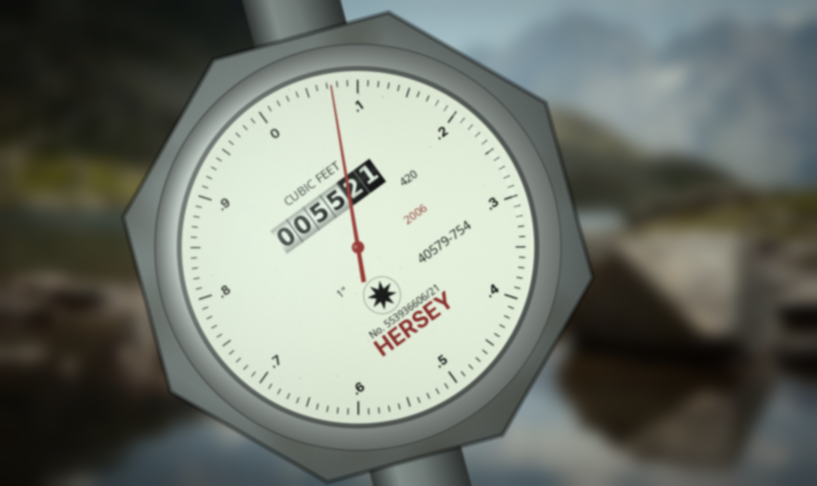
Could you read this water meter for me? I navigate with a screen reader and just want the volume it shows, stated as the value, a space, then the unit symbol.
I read 5521.07 ft³
